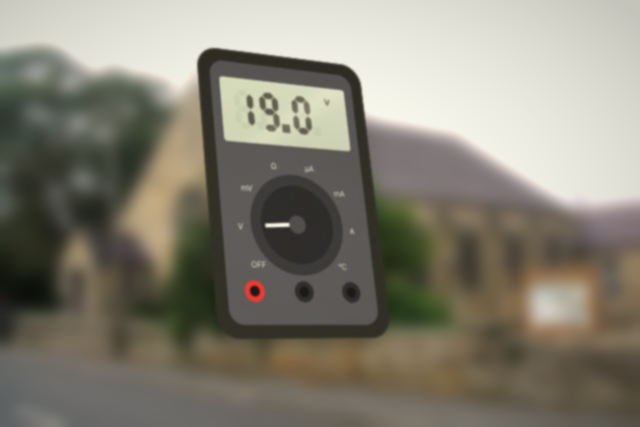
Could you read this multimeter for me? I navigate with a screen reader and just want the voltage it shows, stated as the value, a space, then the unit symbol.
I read 19.0 V
